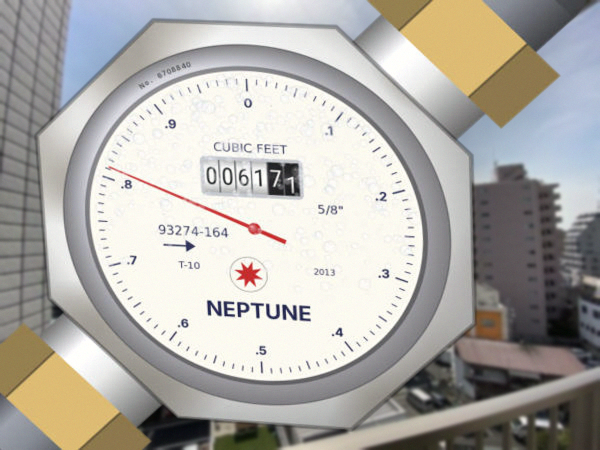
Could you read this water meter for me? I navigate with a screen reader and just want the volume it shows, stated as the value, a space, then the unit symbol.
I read 6170.81 ft³
